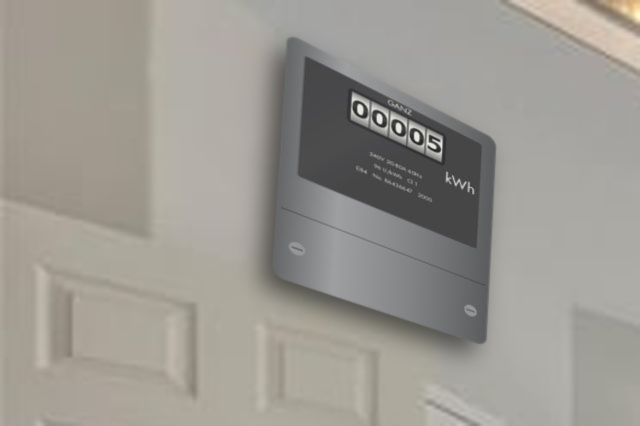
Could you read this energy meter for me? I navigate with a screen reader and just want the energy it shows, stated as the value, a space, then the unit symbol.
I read 5 kWh
